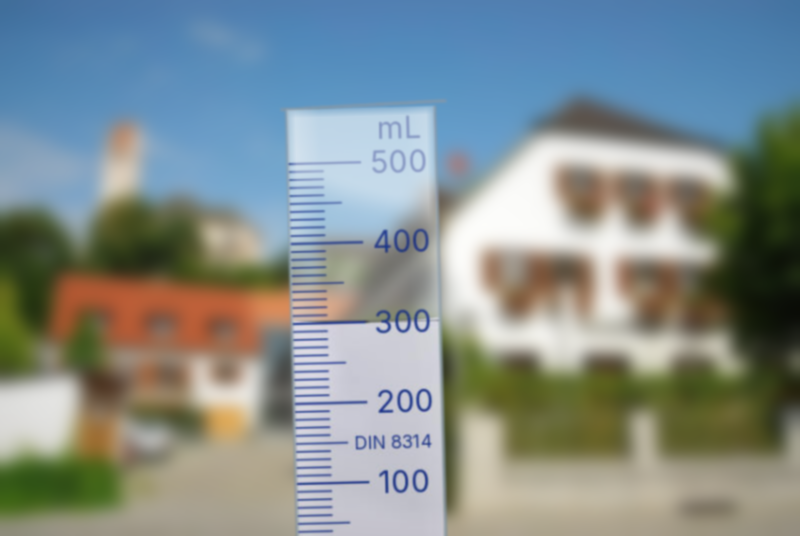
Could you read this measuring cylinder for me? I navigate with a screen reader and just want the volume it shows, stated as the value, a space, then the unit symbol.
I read 300 mL
